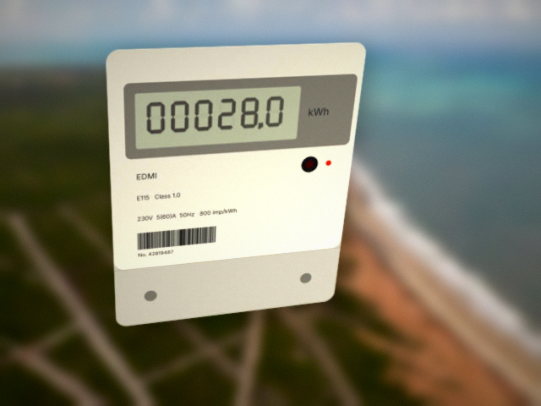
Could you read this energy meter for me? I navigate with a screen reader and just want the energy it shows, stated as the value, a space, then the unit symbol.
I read 28.0 kWh
